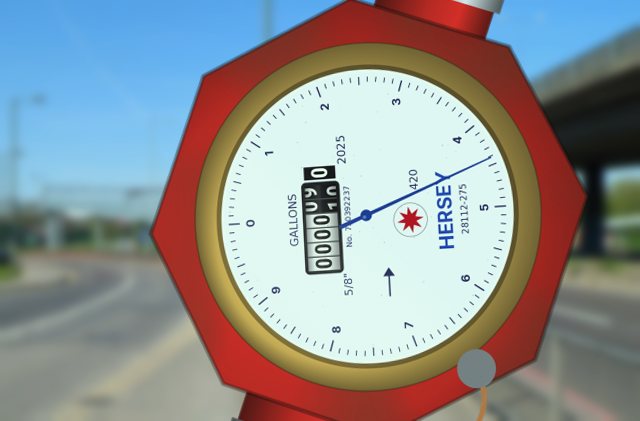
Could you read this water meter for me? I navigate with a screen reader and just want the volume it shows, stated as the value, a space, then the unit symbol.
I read 94.4 gal
